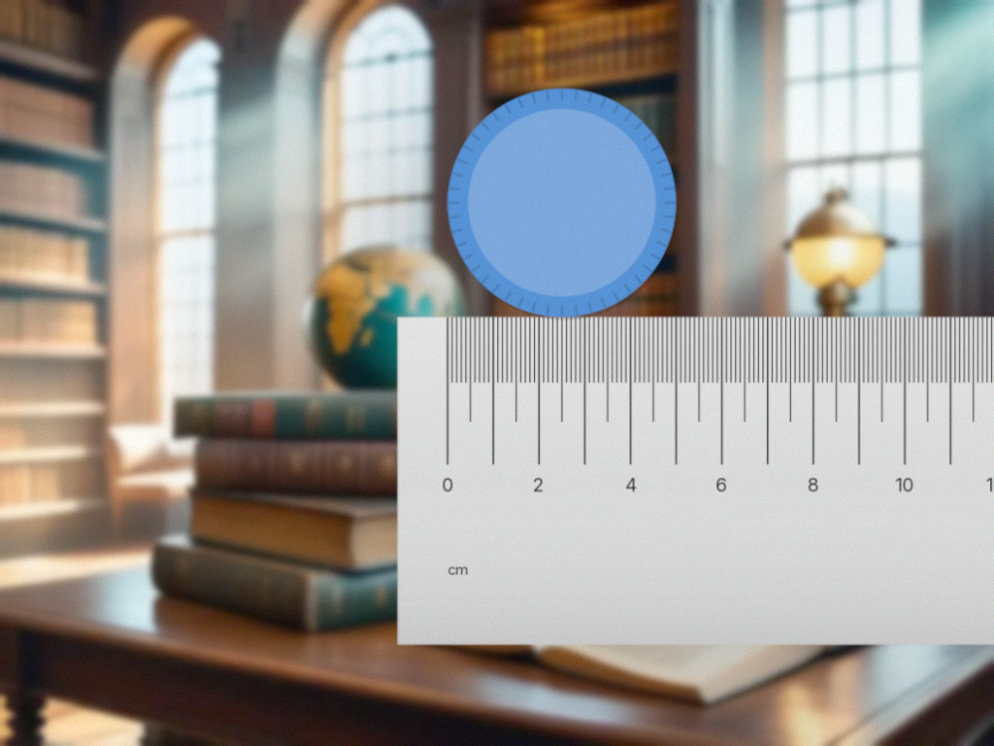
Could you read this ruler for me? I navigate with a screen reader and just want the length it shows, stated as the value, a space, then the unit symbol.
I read 5 cm
